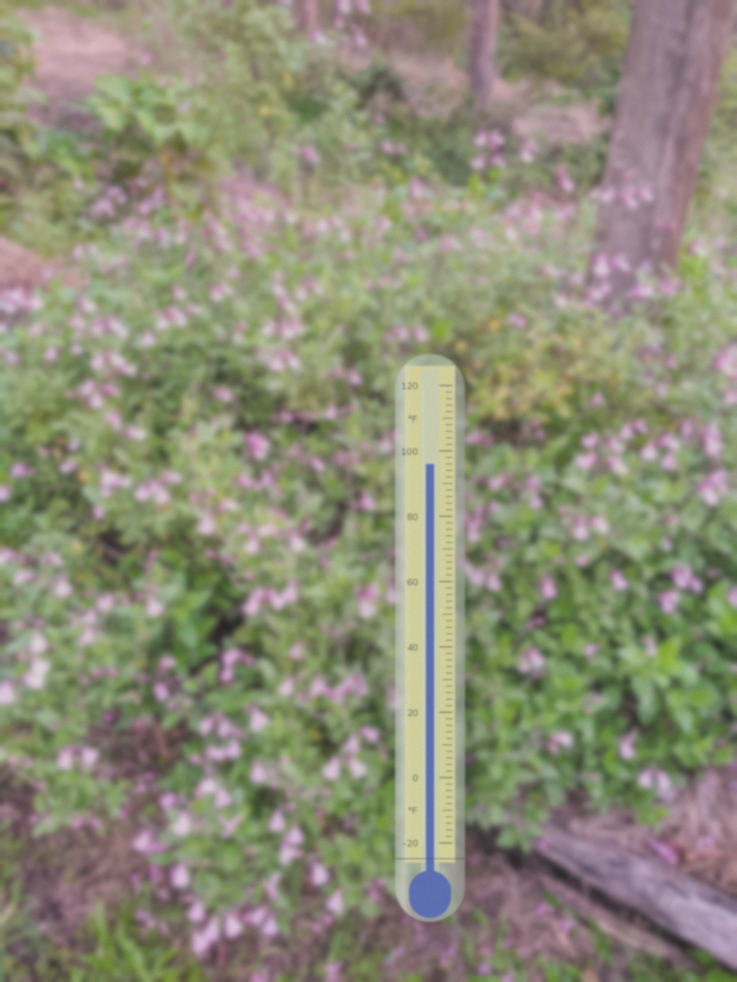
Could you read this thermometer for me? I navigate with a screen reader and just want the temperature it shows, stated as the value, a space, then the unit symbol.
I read 96 °F
